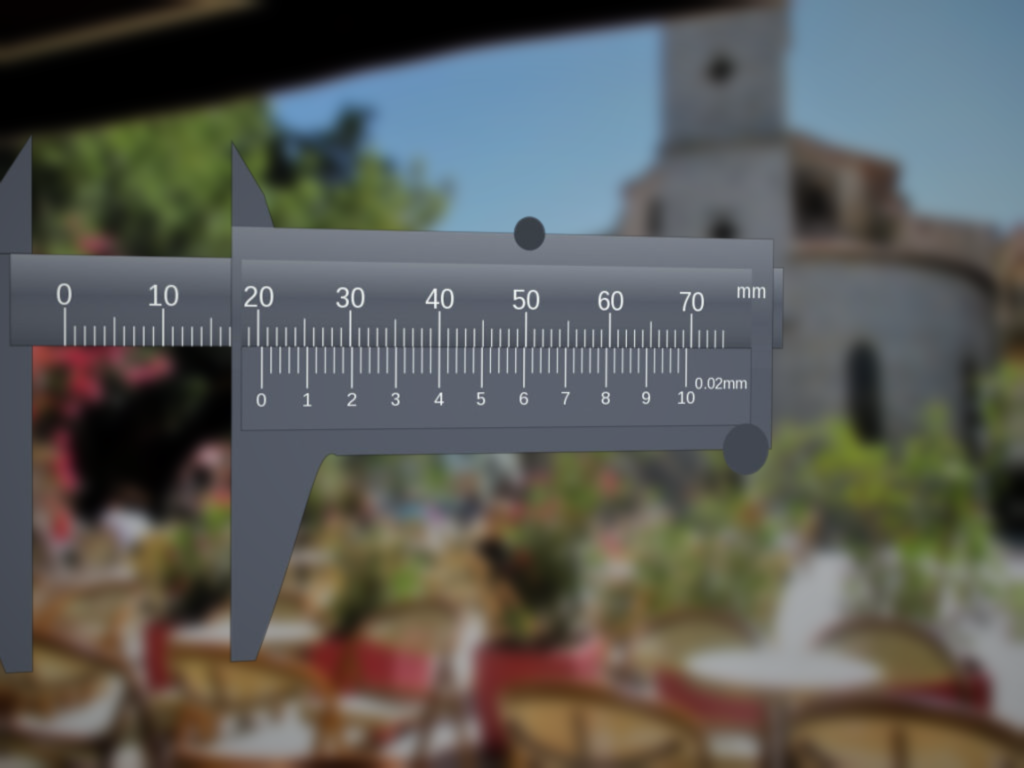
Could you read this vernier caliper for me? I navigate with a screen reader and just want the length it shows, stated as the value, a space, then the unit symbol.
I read 20.4 mm
